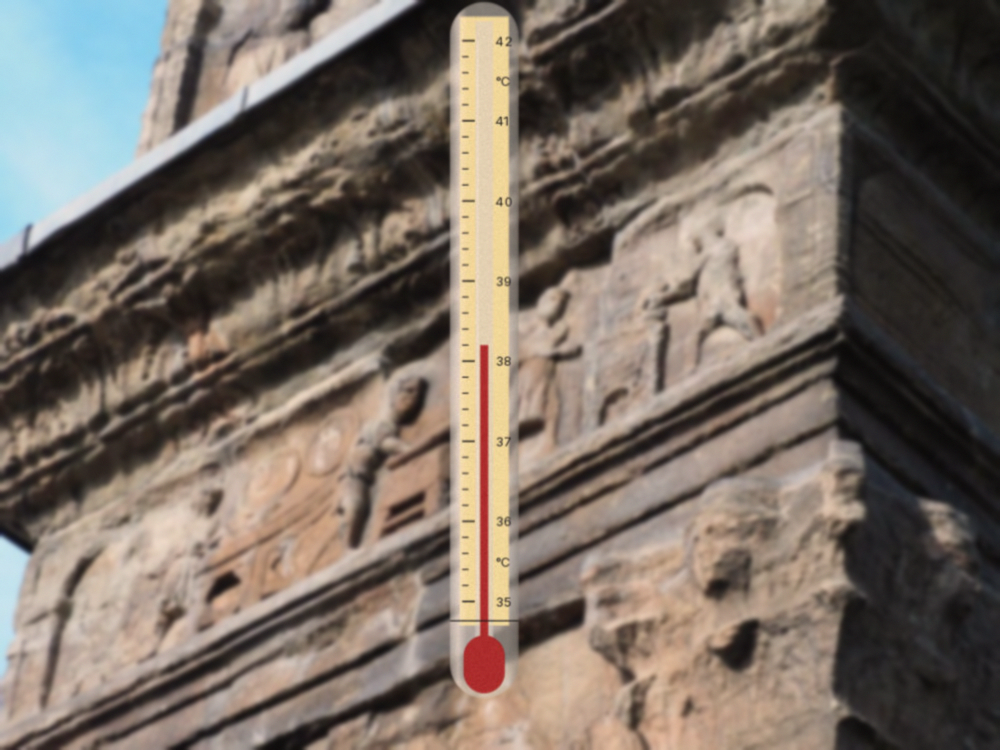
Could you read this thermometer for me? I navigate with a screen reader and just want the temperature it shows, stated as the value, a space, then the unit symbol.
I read 38.2 °C
